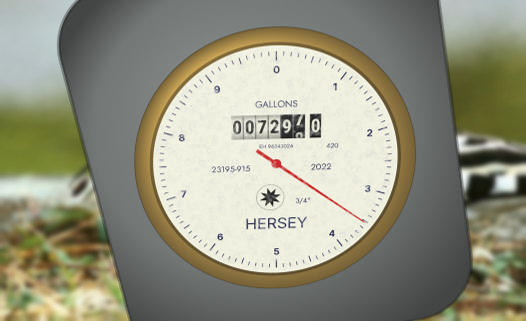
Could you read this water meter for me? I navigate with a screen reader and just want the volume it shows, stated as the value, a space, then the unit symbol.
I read 72973.5 gal
